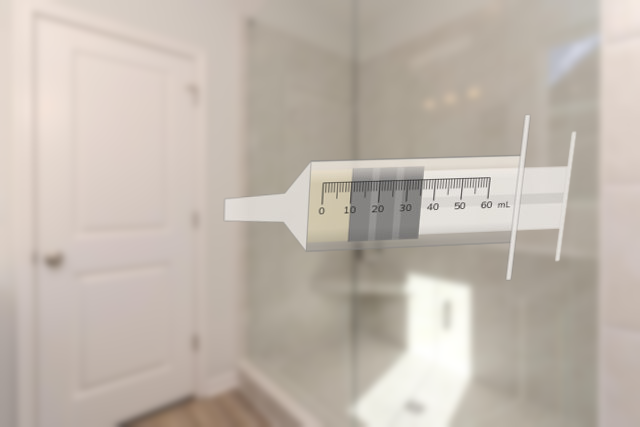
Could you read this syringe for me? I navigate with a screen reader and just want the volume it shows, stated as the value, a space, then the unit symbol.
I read 10 mL
